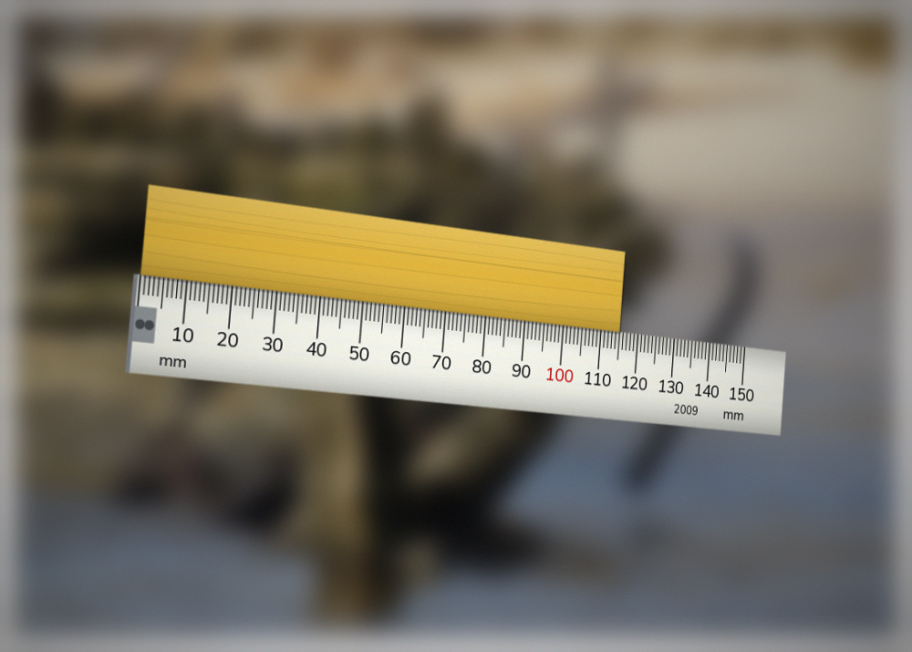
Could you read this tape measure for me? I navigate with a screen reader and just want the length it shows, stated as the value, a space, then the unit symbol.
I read 115 mm
